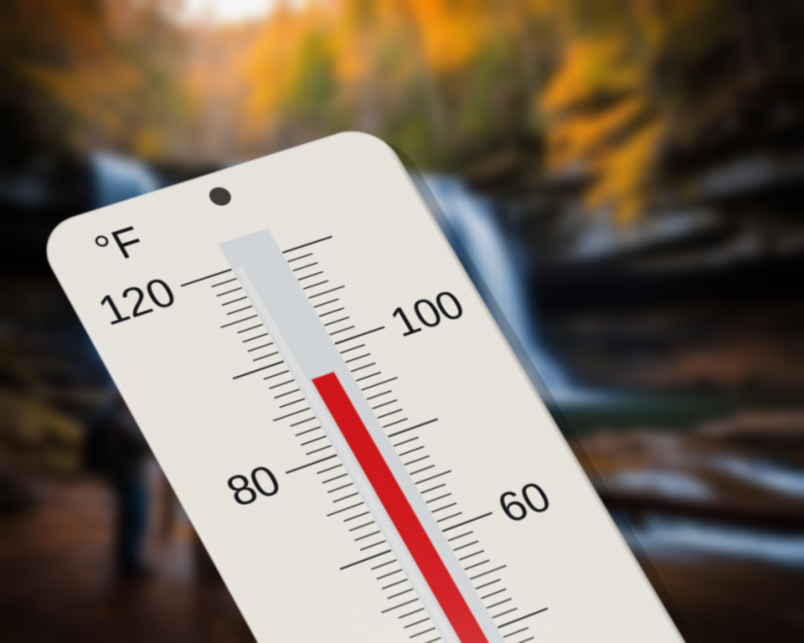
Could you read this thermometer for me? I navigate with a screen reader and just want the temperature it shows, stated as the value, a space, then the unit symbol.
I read 95 °F
